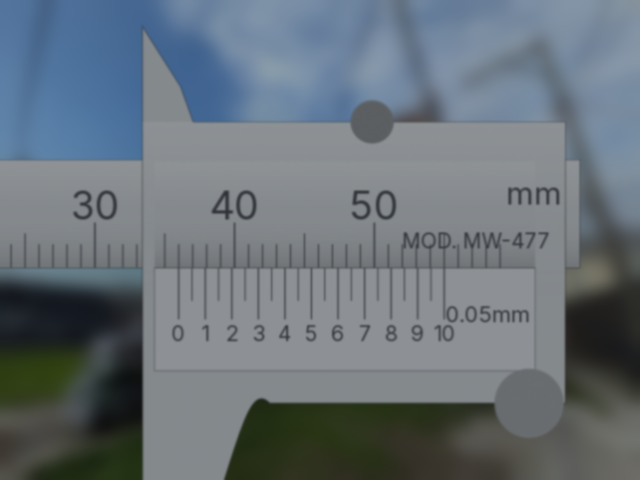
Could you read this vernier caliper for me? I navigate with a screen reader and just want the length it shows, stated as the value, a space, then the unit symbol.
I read 36.0 mm
